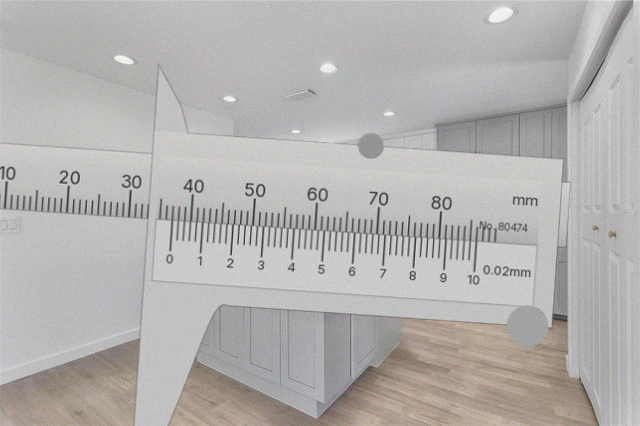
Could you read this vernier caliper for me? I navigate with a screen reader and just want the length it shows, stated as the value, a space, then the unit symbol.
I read 37.0 mm
